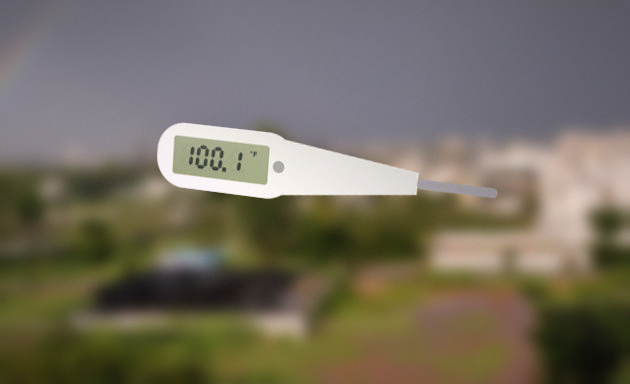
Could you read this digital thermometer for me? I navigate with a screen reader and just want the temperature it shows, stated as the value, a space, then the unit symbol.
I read 100.1 °F
